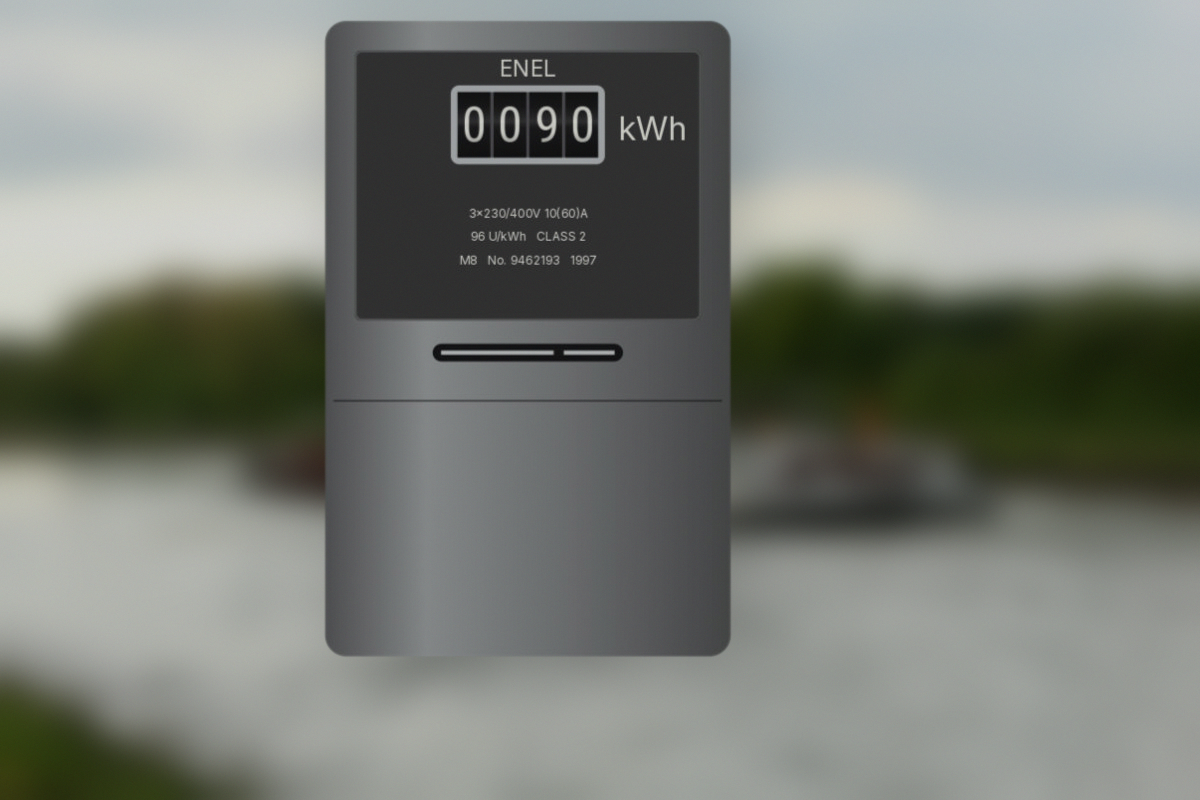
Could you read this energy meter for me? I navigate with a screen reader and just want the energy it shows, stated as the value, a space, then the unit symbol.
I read 90 kWh
